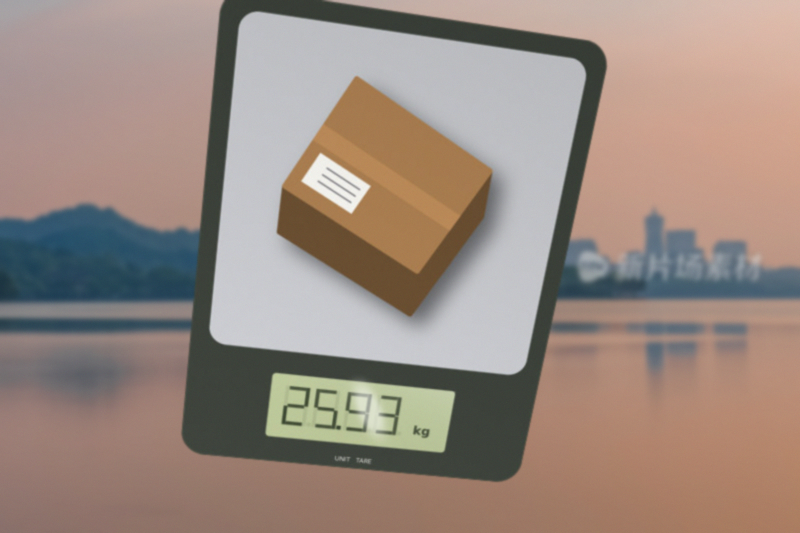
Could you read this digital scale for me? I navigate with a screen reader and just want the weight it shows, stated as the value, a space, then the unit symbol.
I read 25.93 kg
